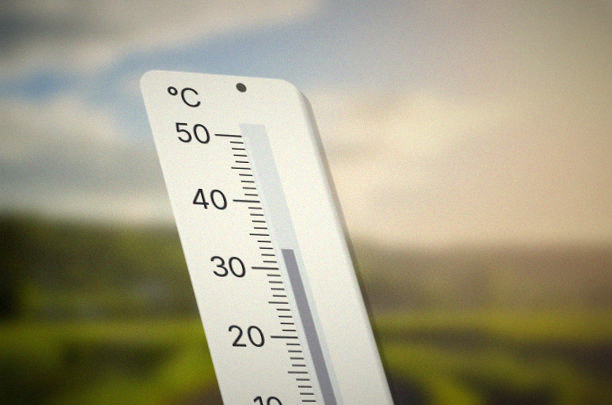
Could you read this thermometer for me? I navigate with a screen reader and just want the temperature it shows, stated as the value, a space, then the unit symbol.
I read 33 °C
